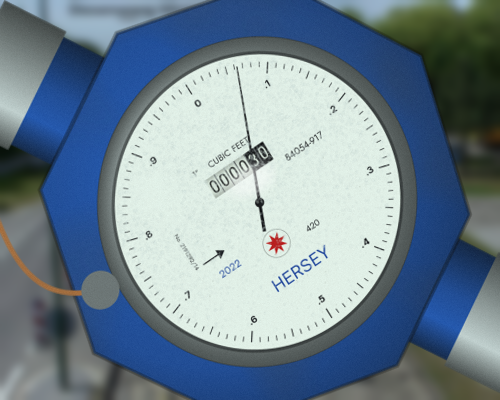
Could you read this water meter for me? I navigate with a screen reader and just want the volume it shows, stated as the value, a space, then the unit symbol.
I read 30.06 ft³
